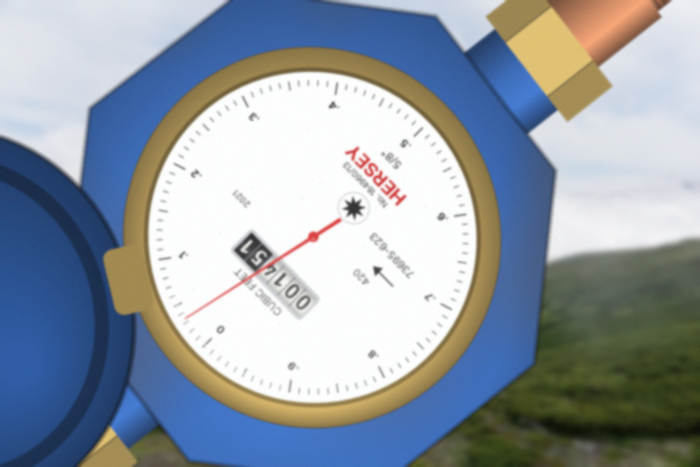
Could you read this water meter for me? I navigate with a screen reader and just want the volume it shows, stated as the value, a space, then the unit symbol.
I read 1451.03 ft³
